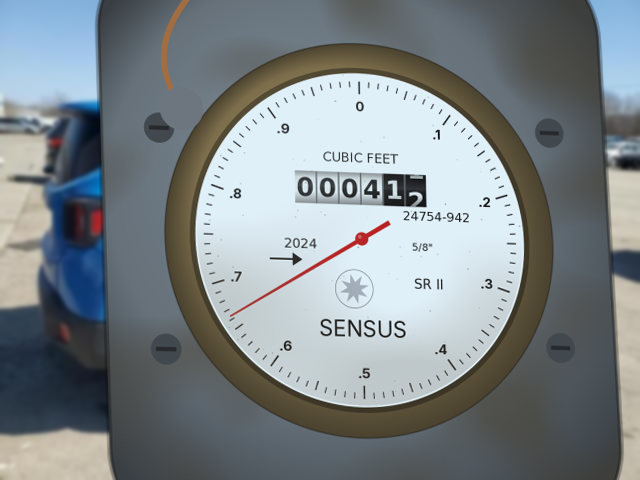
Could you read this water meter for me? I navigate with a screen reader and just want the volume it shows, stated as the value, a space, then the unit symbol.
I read 411.66 ft³
